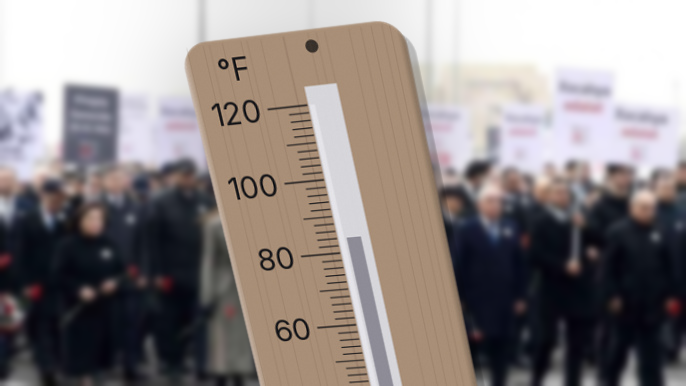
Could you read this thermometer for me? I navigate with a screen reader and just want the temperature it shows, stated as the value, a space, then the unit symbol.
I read 84 °F
